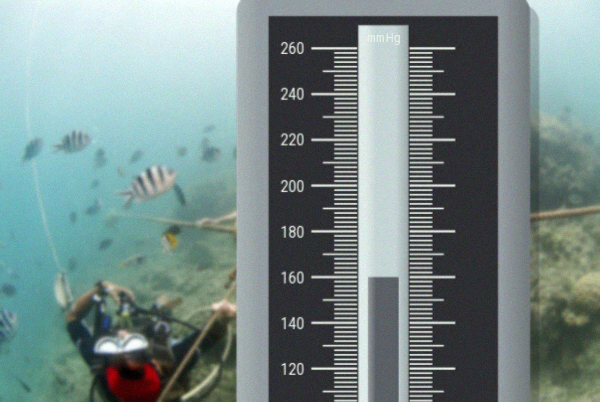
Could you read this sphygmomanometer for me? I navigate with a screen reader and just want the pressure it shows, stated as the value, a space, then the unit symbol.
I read 160 mmHg
